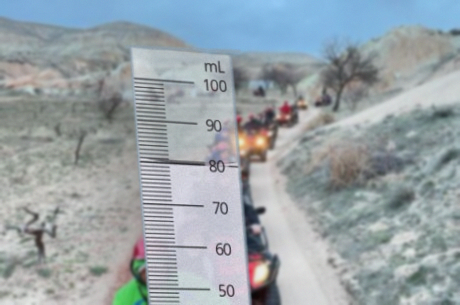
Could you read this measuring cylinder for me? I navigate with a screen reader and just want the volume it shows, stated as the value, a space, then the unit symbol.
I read 80 mL
